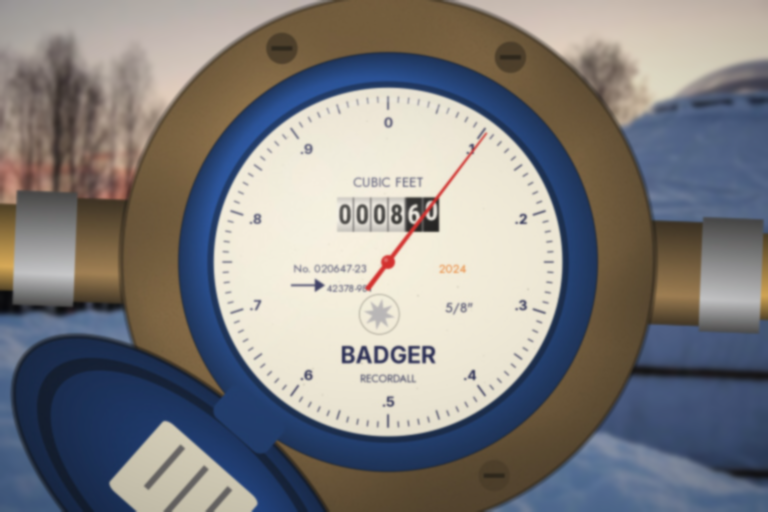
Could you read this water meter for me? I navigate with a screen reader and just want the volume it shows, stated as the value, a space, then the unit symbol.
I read 860.10 ft³
